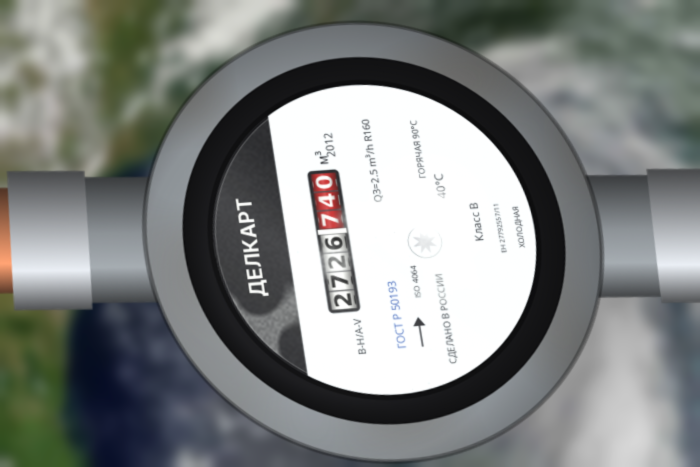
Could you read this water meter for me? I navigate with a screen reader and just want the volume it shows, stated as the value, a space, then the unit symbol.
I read 2726.740 m³
